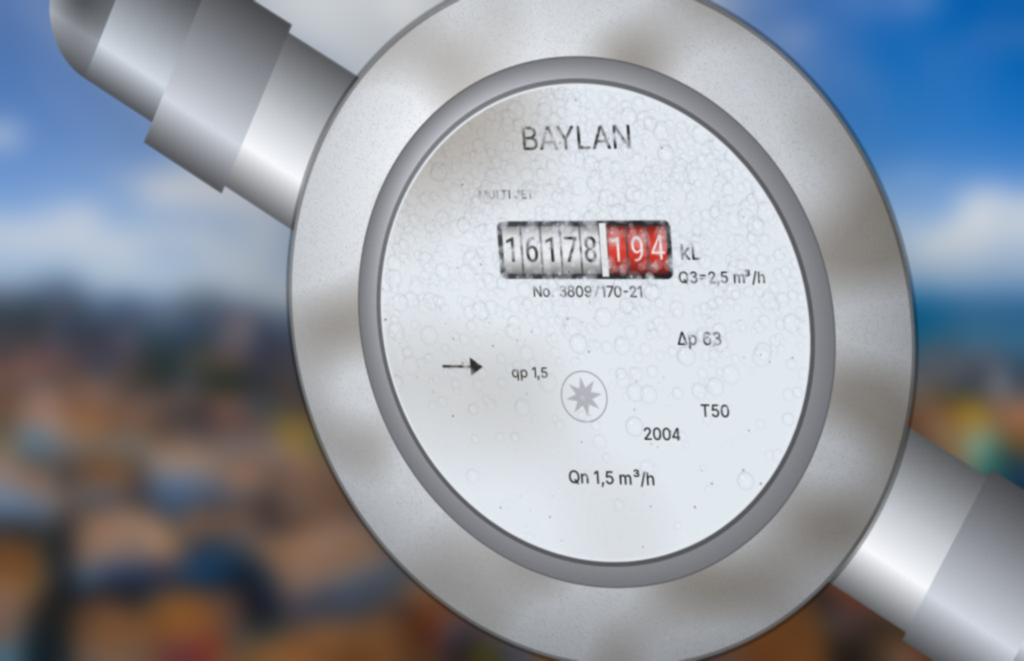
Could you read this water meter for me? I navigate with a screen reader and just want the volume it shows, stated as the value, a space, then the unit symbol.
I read 16178.194 kL
